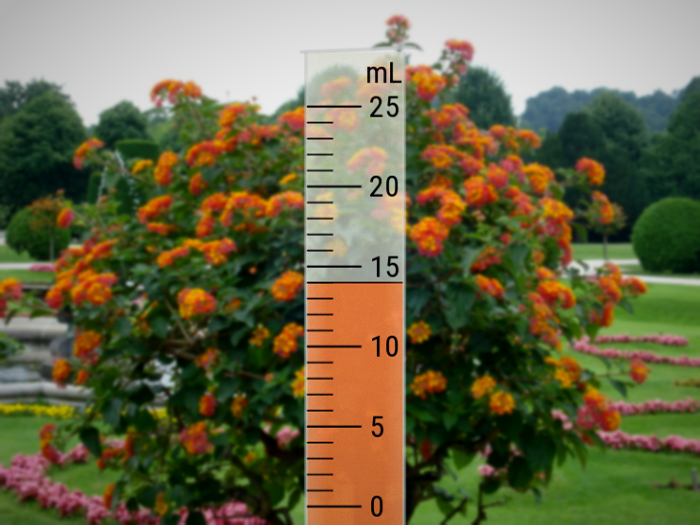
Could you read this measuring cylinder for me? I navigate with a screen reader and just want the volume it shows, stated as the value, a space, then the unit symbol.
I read 14 mL
